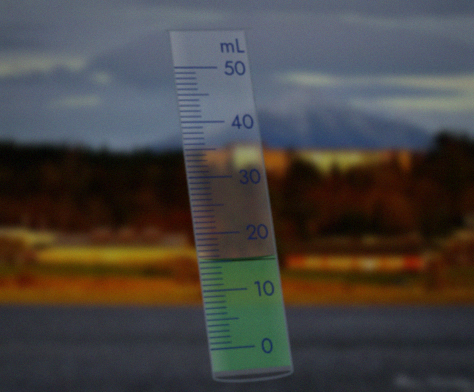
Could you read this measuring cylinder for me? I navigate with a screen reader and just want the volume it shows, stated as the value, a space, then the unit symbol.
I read 15 mL
